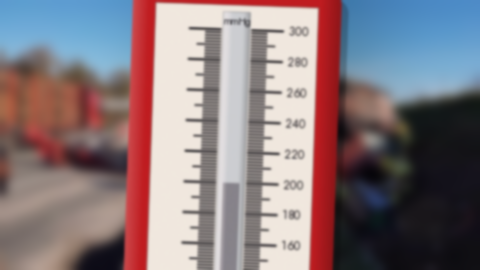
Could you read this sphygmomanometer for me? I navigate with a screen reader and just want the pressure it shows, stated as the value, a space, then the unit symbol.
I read 200 mmHg
